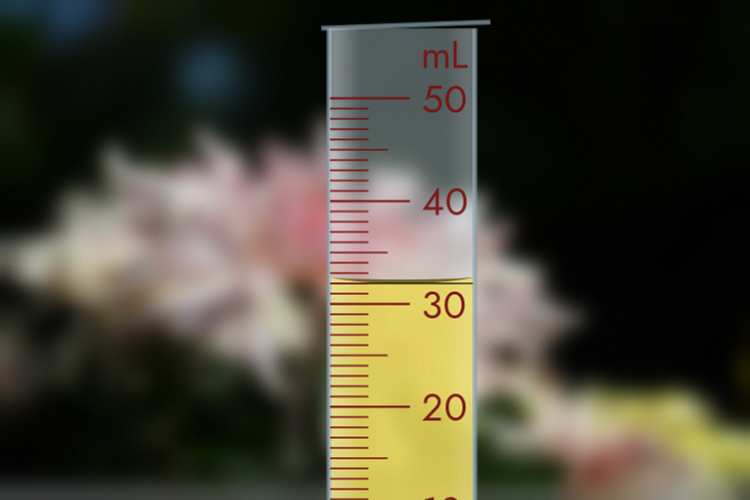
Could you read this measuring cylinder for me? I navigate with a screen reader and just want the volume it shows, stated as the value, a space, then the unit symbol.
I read 32 mL
